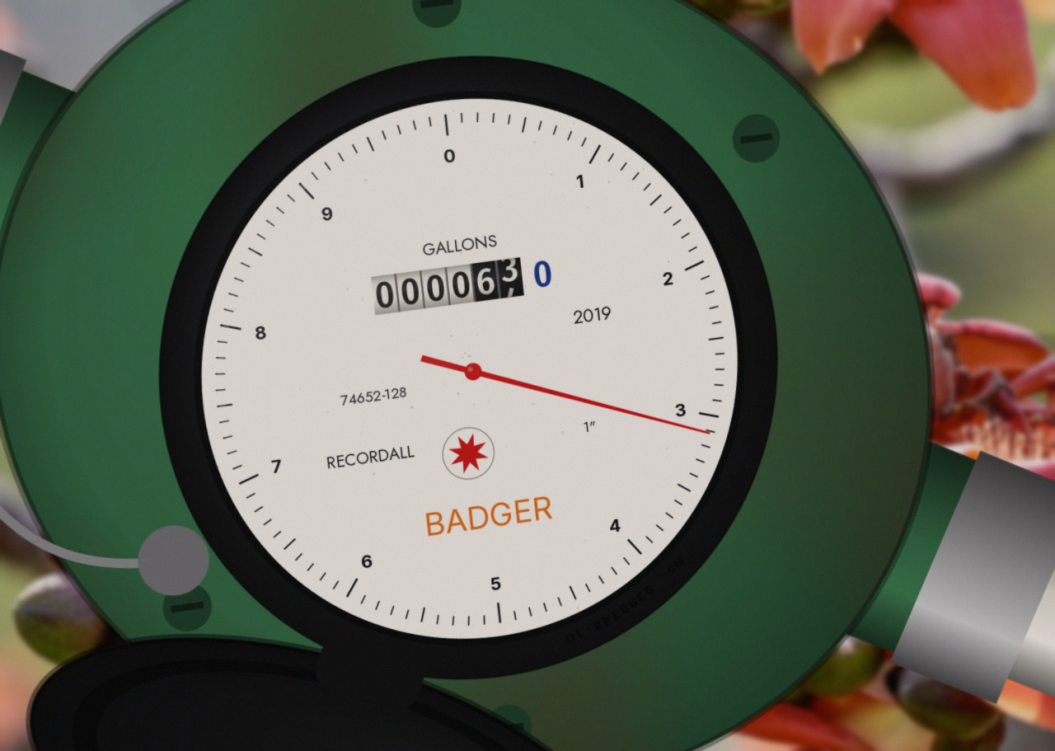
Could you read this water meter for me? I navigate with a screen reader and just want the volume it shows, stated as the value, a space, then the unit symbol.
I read 633.1 gal
